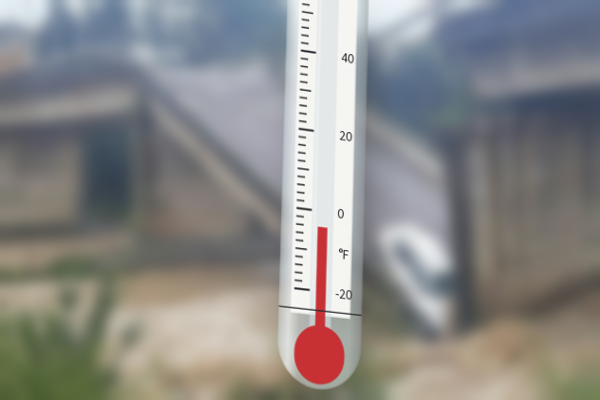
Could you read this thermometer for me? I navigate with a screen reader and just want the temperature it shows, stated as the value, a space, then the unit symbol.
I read -4 °F
